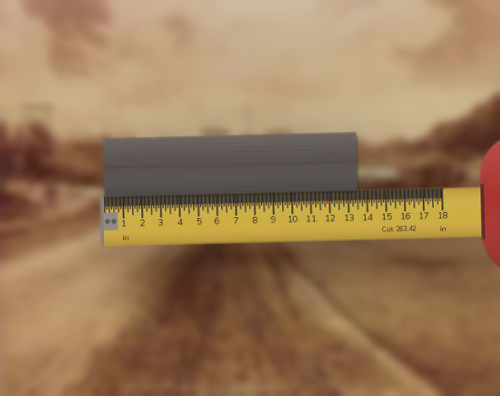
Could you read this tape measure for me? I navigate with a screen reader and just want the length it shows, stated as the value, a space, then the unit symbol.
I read 13.5 in
